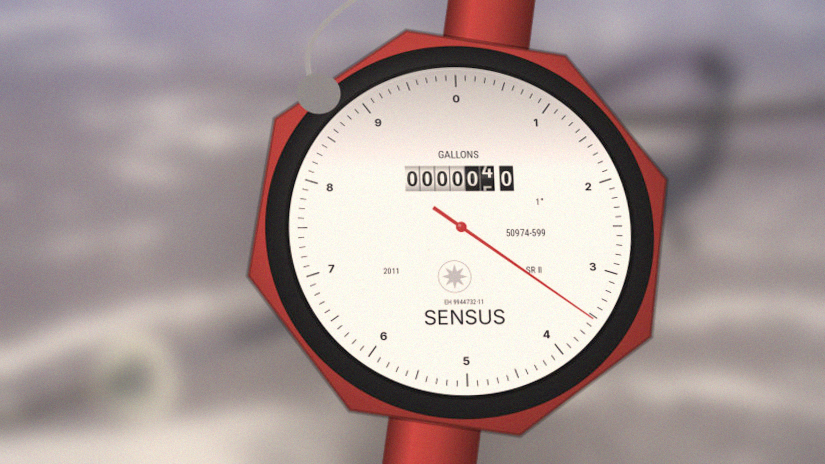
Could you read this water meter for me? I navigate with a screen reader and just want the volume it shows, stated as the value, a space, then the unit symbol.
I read 43.5 gal
